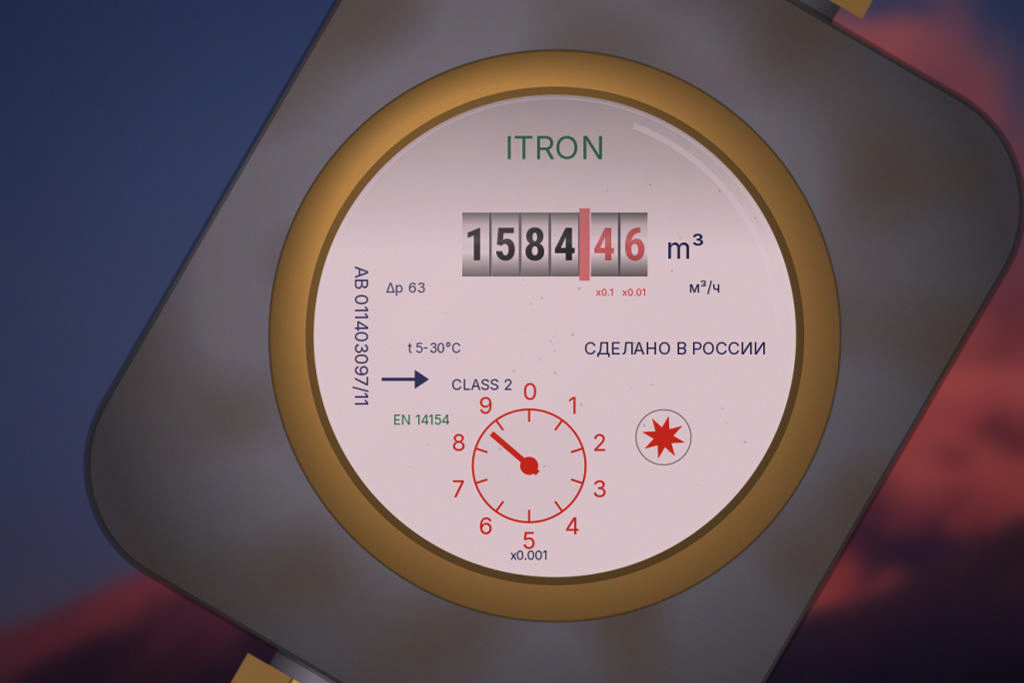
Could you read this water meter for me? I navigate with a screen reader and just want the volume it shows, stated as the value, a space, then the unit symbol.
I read 1584.468 m³
